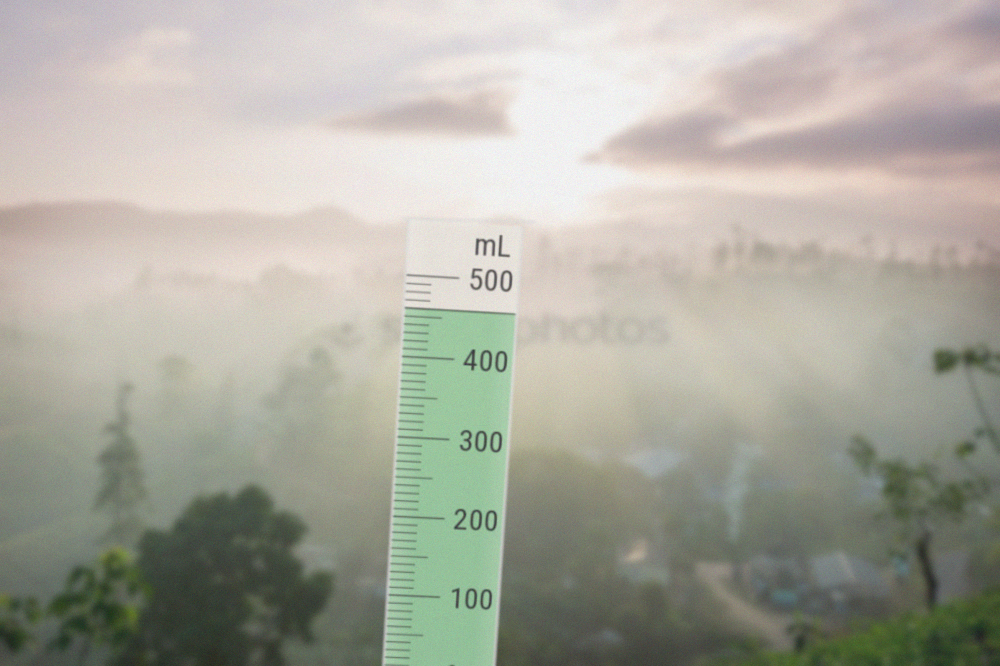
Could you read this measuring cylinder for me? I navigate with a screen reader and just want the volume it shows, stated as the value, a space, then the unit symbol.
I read 460 mL
